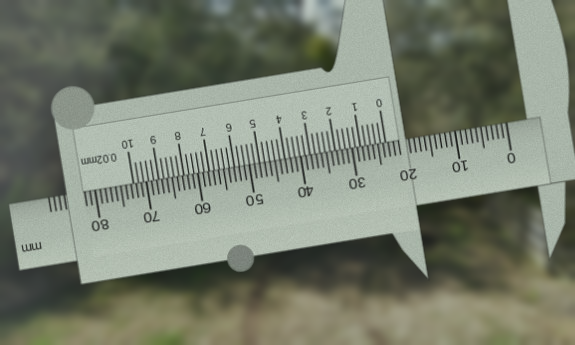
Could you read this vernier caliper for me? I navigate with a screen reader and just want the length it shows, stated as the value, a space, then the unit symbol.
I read 23.5 mm
